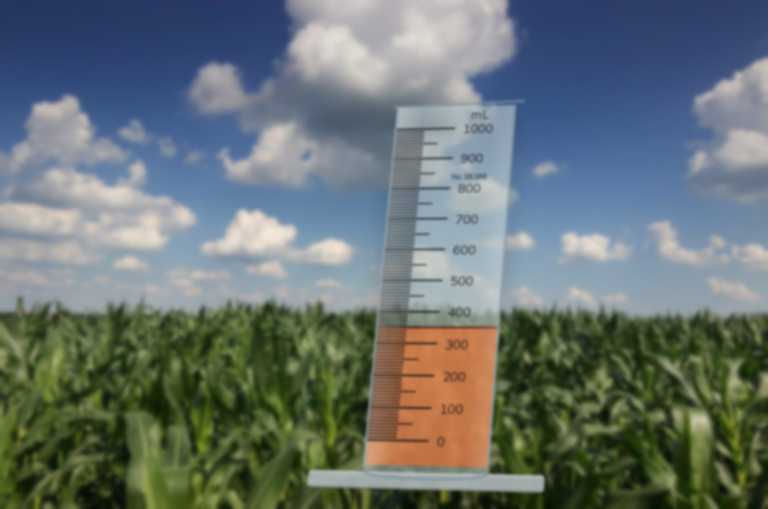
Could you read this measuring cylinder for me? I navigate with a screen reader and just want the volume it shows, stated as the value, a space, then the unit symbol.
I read 350 mL
